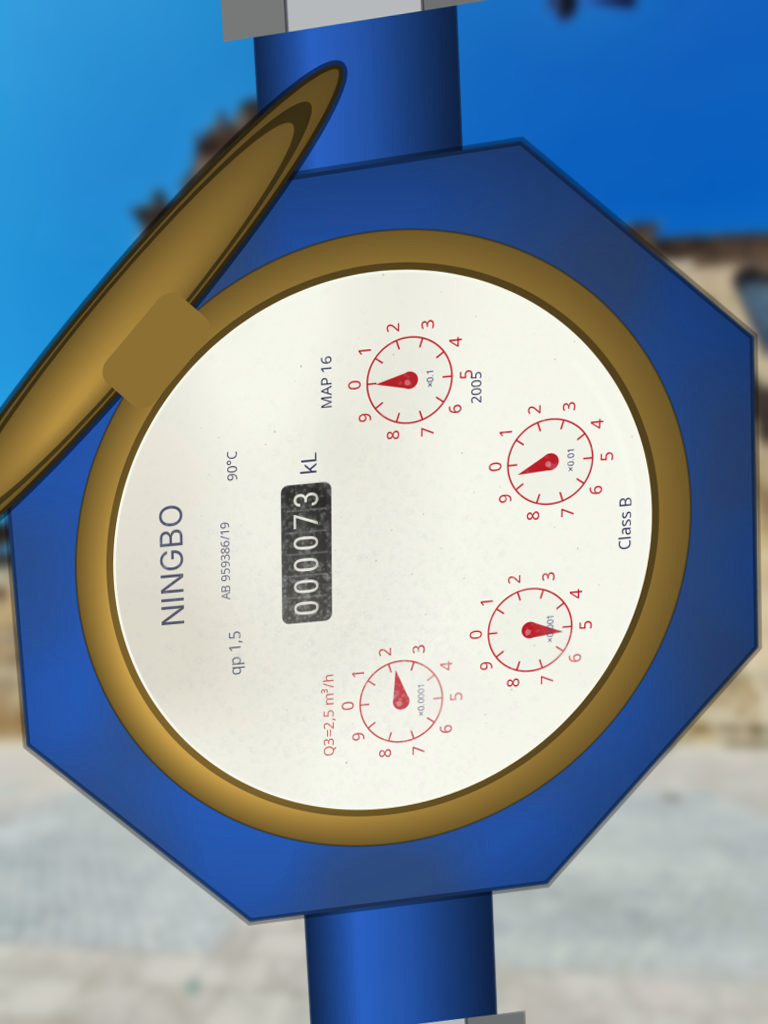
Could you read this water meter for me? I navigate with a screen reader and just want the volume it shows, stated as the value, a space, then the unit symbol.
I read 72.9952 kL
